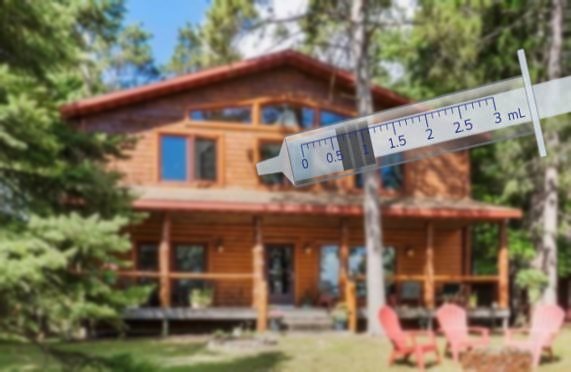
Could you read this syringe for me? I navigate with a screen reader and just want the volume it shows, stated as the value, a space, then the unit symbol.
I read 0.6 mL
